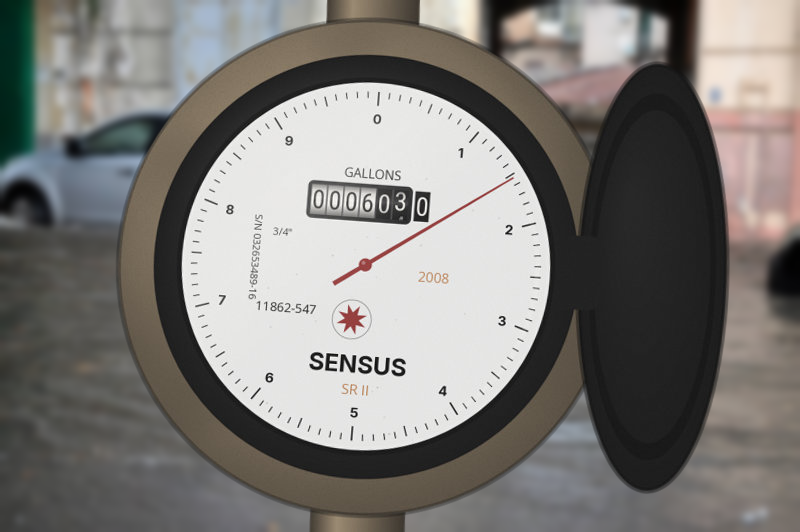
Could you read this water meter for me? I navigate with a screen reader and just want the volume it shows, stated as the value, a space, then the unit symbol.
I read 6031.5 gal
